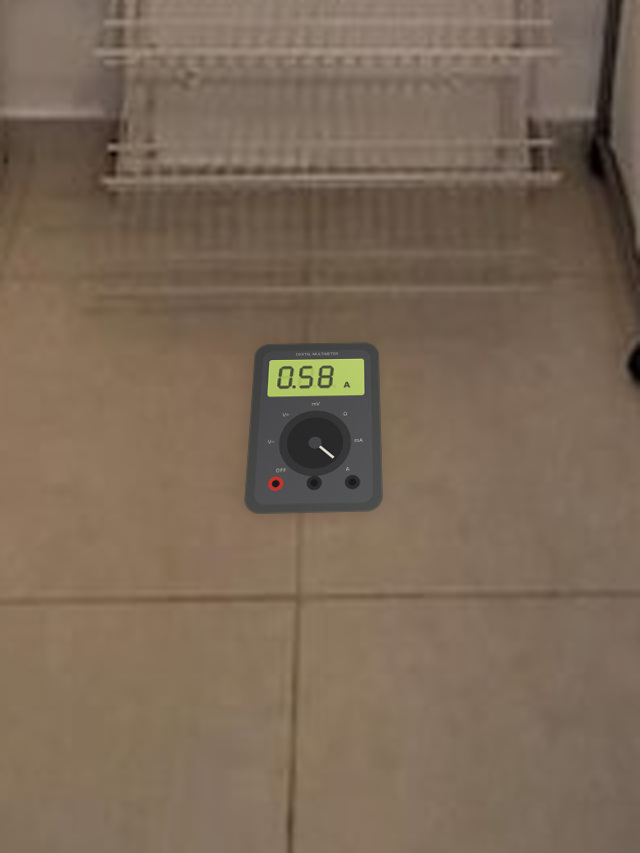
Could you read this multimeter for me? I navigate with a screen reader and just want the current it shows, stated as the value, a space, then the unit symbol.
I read 0.58 A
